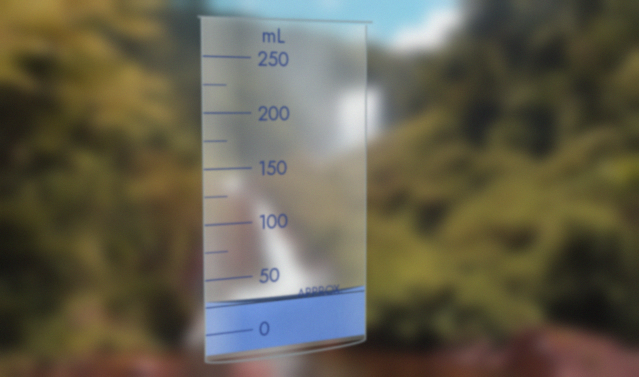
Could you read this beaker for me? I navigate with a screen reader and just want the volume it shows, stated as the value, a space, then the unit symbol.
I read 25 mL
